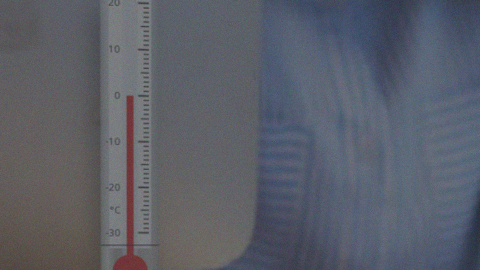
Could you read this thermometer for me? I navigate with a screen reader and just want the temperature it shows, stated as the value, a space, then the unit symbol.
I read 0 °C
